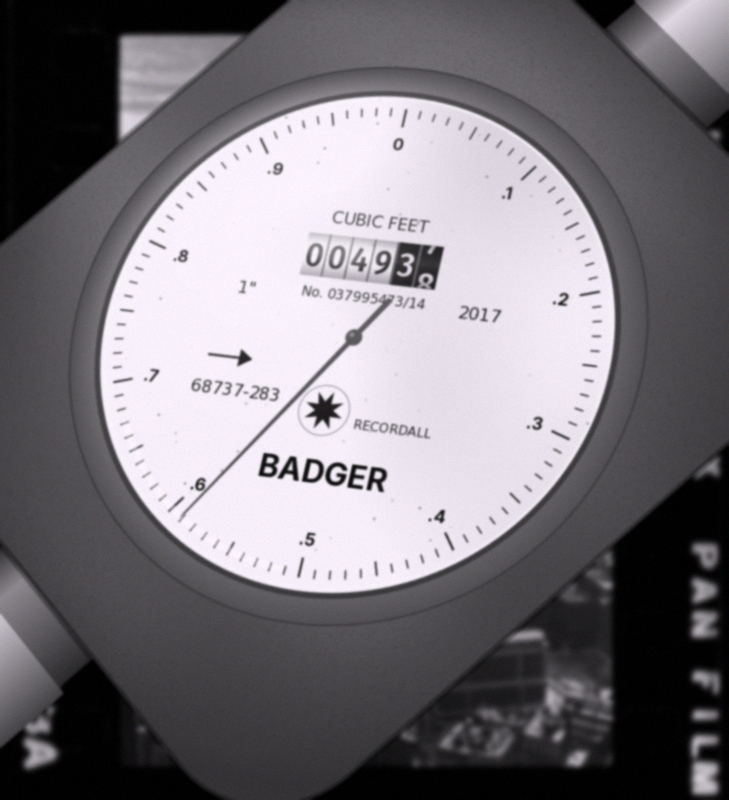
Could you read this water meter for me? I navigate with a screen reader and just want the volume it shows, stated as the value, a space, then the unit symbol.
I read 4937.59 ft³
